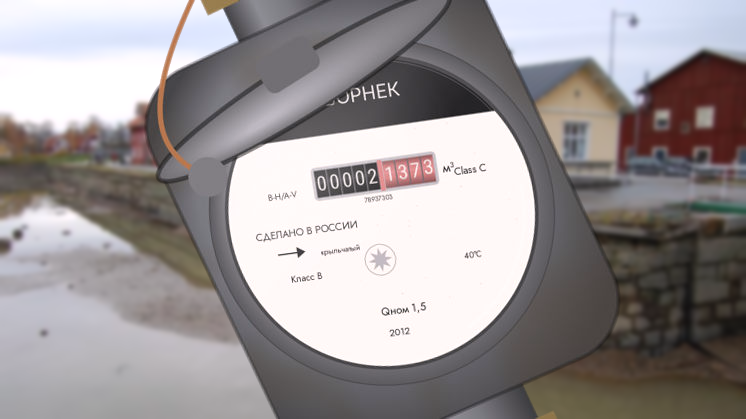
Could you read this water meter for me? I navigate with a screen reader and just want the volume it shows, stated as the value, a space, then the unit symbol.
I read 2.1373 m³
